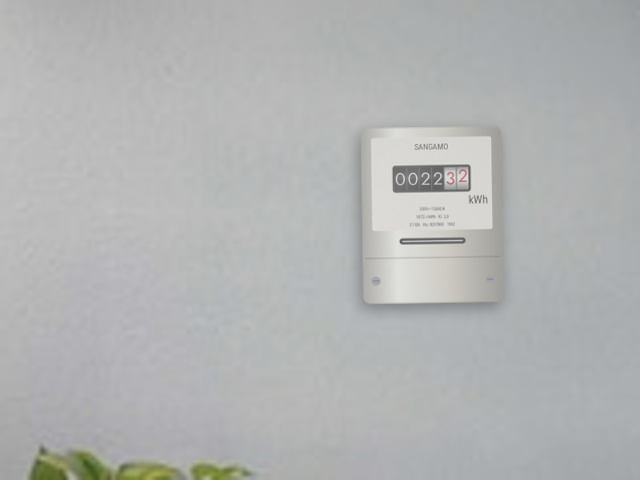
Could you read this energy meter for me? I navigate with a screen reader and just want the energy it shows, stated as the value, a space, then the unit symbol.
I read 22.32 kWh
